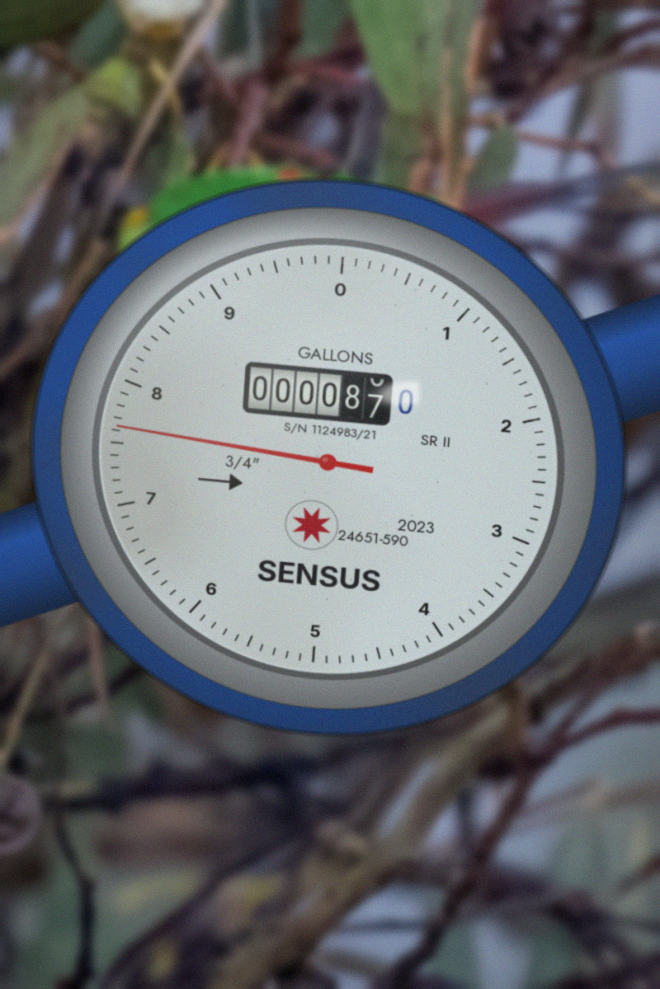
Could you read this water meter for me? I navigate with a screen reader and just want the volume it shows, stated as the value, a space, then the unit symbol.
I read 867.6 gal
